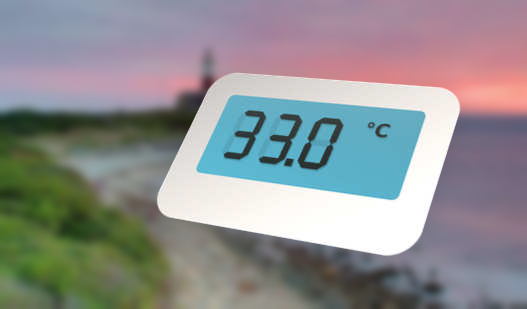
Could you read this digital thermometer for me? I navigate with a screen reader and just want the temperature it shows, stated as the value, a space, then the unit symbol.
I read 33.0 °C
